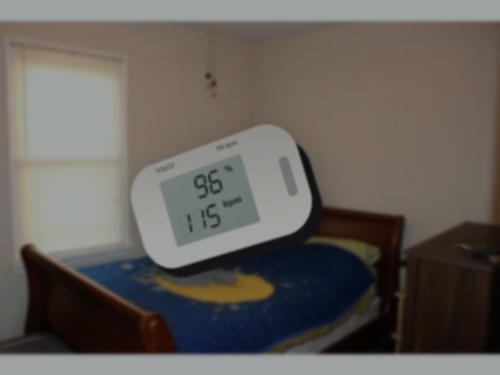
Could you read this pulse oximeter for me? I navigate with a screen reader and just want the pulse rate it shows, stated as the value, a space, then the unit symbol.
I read 115 bpm
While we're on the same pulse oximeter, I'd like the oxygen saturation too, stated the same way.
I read 96 %
